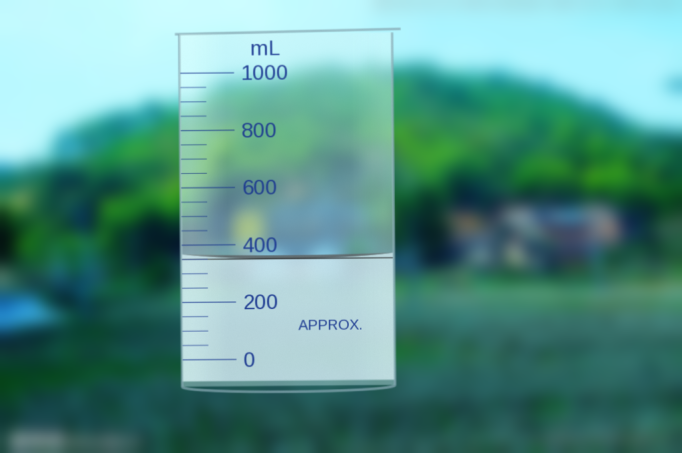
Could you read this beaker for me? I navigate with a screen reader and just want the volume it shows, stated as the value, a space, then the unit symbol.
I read 350 mL
